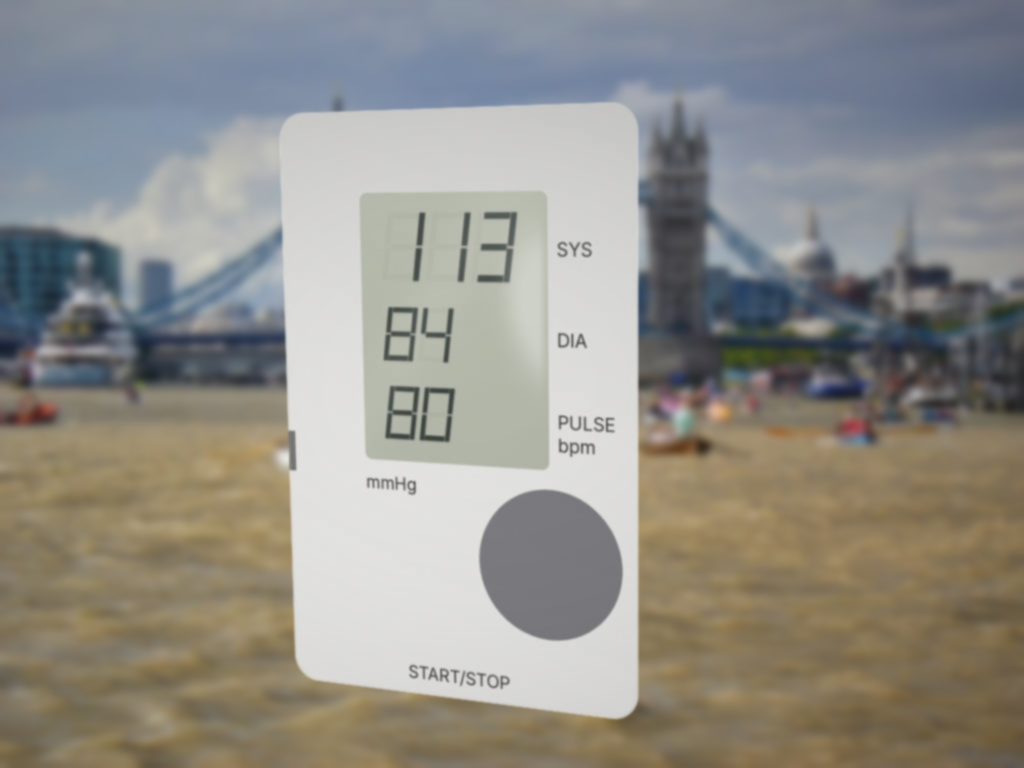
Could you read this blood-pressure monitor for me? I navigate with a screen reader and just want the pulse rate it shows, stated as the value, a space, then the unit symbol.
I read 80 bpm
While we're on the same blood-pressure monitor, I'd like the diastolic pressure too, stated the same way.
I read 84 mmHg
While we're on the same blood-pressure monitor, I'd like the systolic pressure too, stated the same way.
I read 113 mmHg
